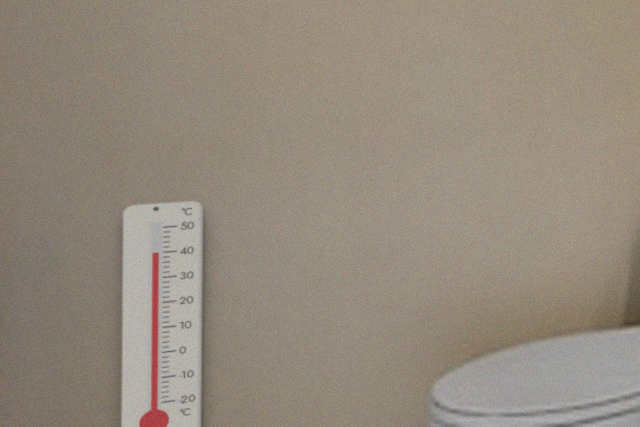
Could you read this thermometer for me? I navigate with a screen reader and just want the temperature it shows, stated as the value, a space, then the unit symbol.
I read 40 °C
